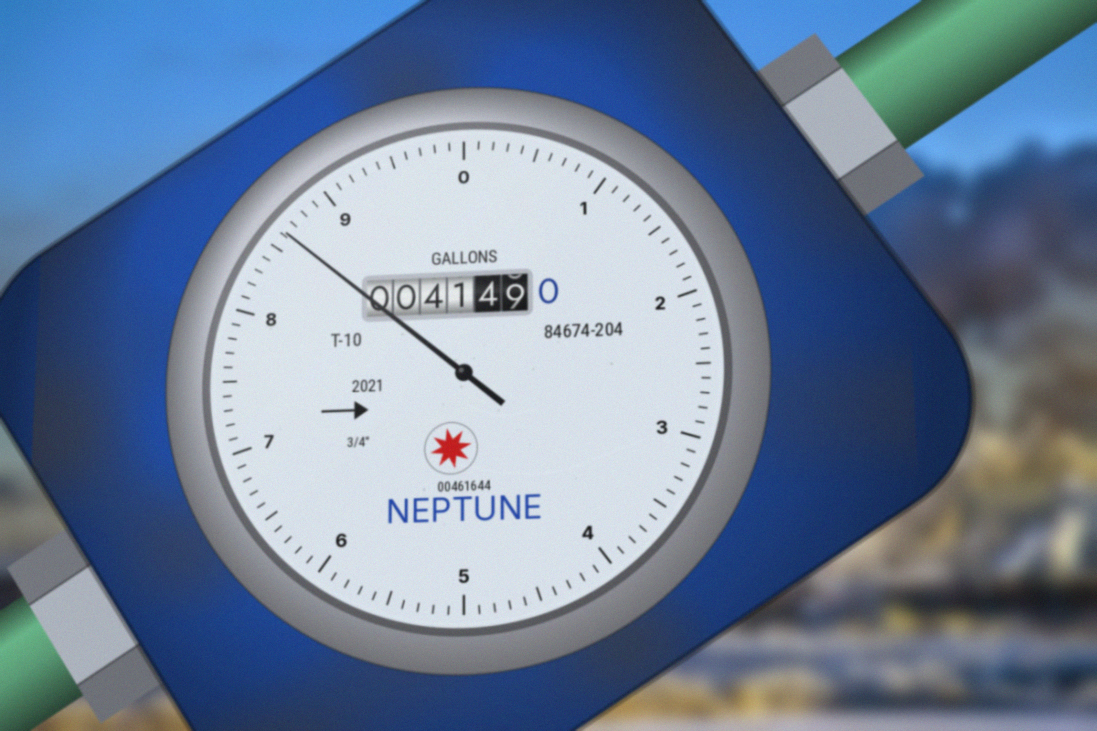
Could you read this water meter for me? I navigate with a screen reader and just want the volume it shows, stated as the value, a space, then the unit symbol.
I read 41488.6 gal
